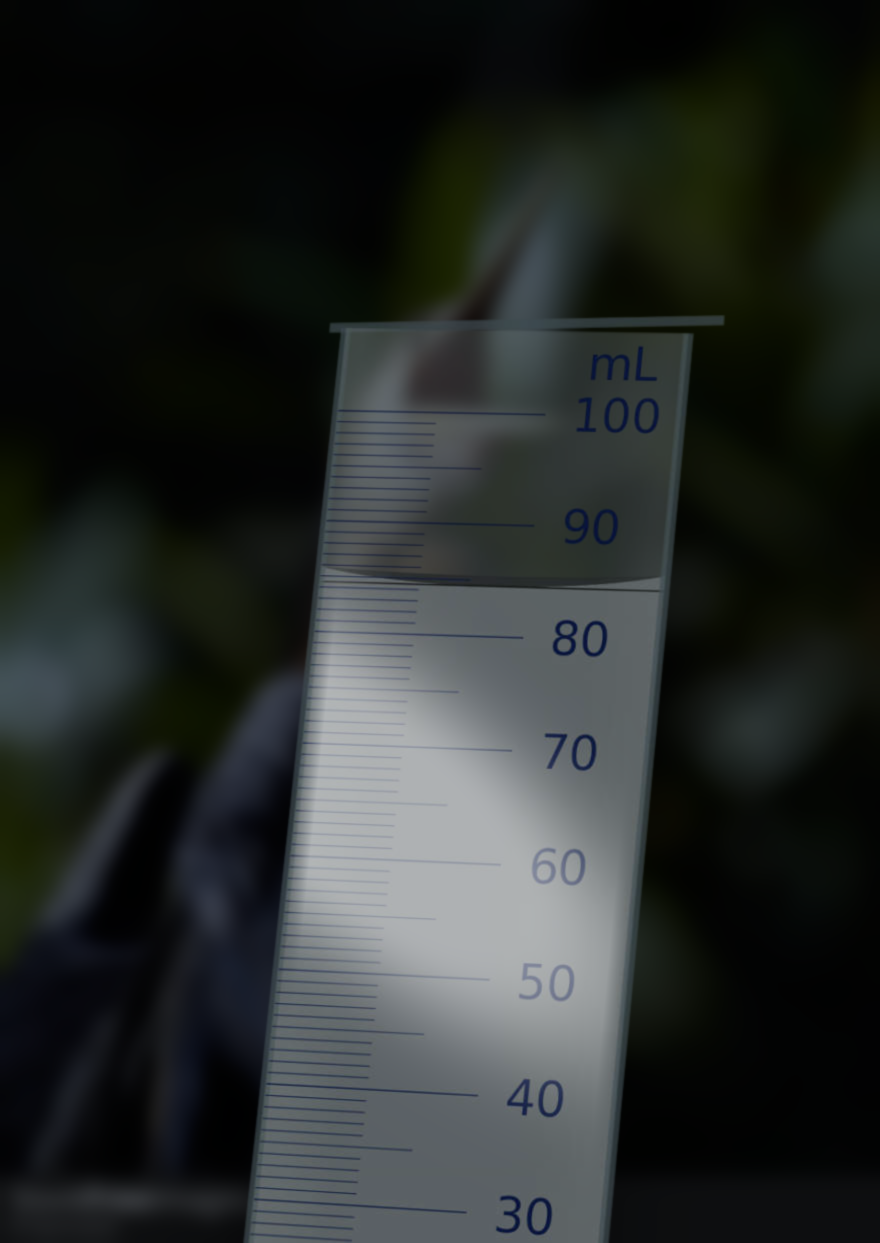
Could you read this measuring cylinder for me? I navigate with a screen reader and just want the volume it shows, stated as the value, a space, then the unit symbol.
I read 84.5 mL
